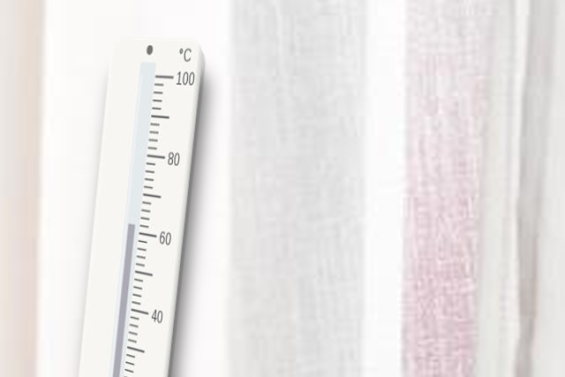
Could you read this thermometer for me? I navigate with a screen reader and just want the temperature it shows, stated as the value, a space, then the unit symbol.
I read 62 °C
